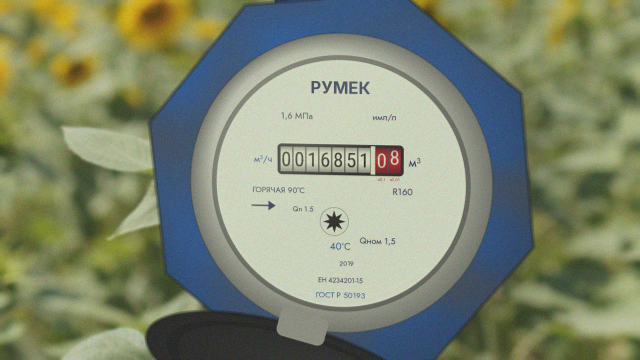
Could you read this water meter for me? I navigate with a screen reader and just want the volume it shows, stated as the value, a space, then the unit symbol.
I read 16851.08 m³
